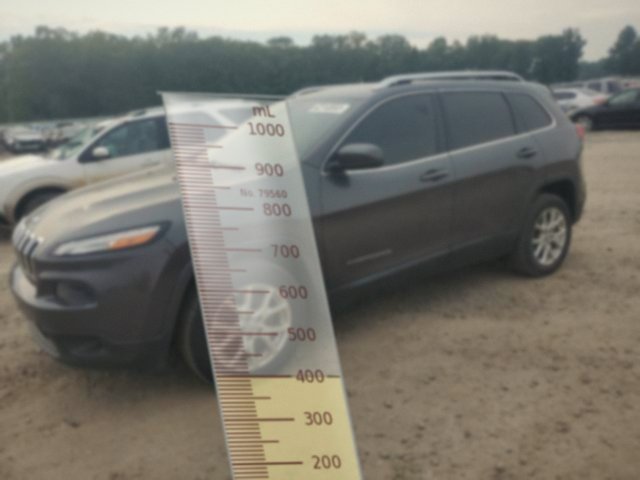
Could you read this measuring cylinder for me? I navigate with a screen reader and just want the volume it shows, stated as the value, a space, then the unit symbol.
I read 400 mL
